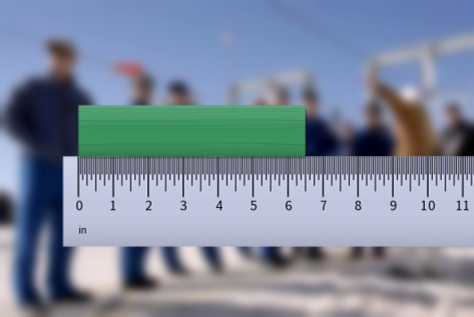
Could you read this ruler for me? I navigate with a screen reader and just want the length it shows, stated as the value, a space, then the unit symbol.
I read 6.5 in
